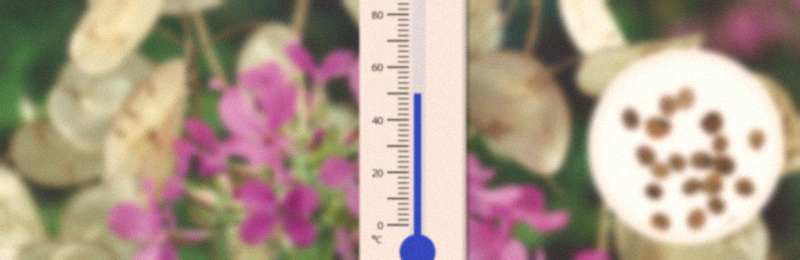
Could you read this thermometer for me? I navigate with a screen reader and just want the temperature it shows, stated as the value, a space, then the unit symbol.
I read 50 °C
